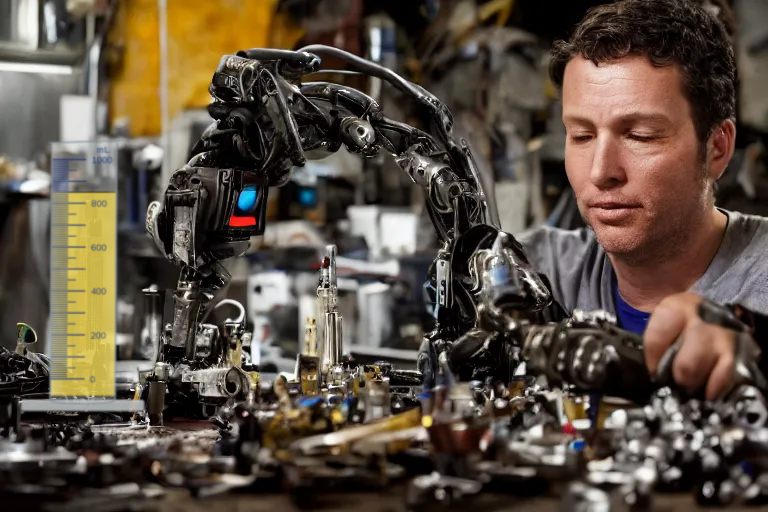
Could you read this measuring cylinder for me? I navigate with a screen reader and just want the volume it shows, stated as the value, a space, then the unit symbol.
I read 850 mL
